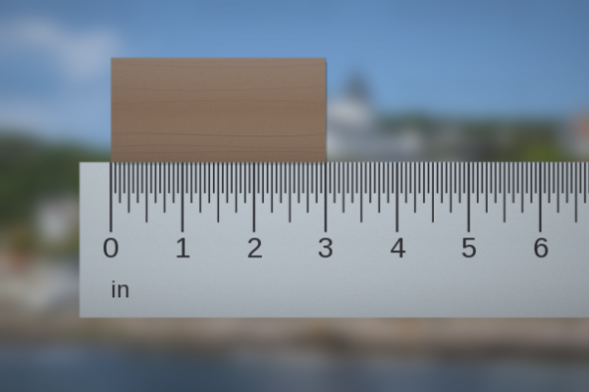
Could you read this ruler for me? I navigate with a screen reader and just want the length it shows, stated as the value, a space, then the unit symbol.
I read 3 in
